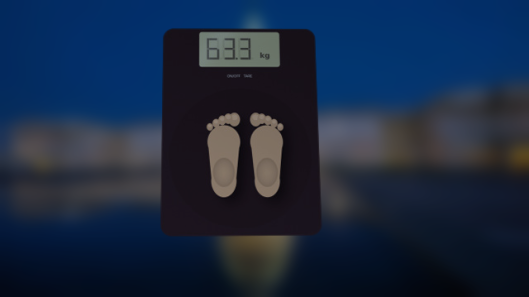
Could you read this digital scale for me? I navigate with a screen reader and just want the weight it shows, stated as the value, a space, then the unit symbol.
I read 63.3 kg
